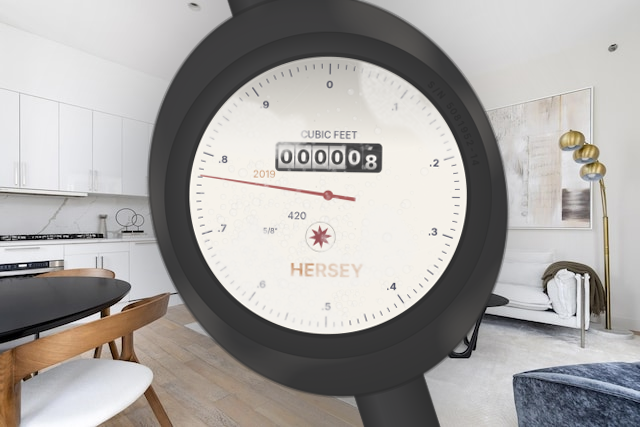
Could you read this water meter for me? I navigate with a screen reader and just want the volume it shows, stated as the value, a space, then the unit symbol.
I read 7.77 ft³
